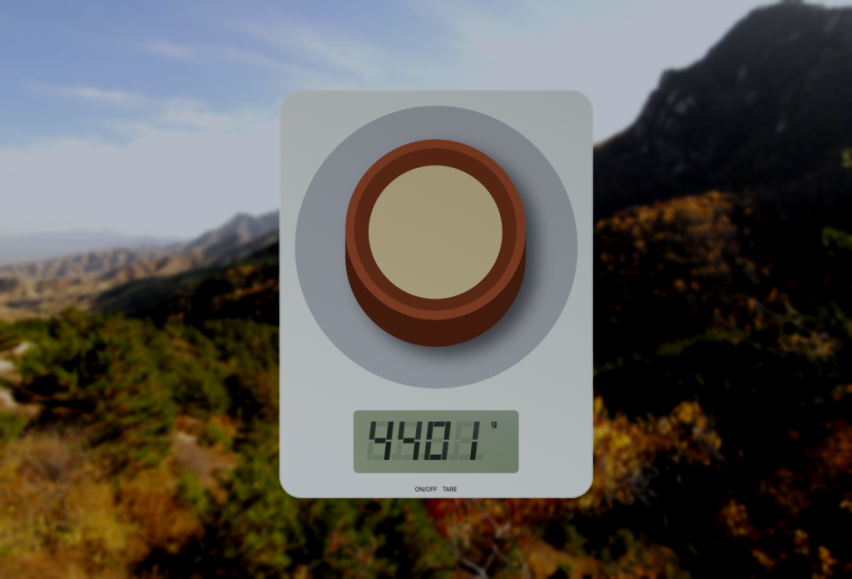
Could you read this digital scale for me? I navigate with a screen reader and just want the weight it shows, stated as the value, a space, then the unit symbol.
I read 4401 g
